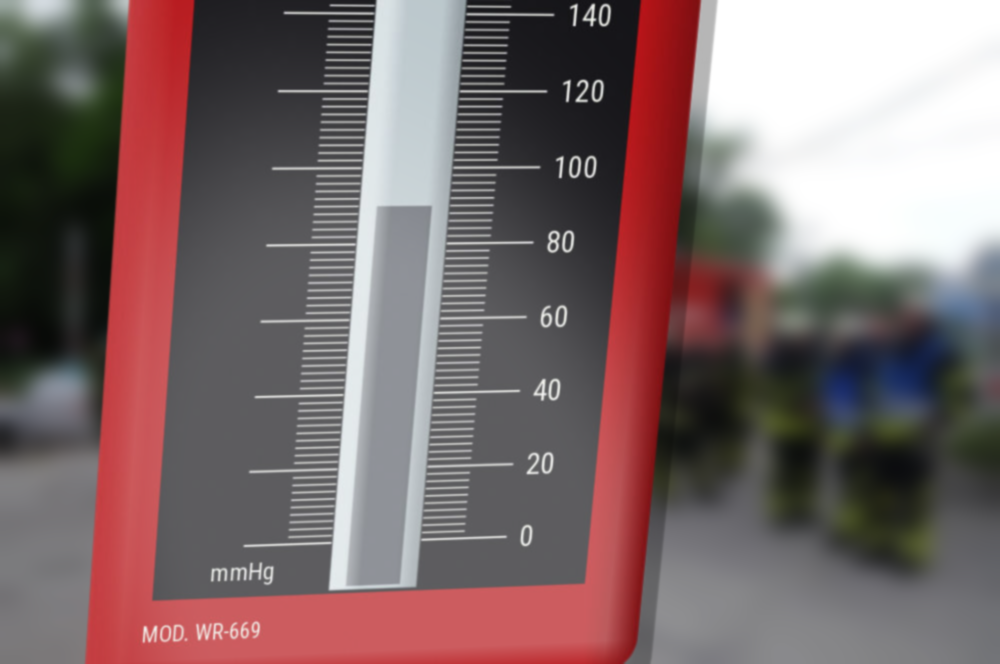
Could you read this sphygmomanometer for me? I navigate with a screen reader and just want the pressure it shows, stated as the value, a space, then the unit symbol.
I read 90 mmHg
